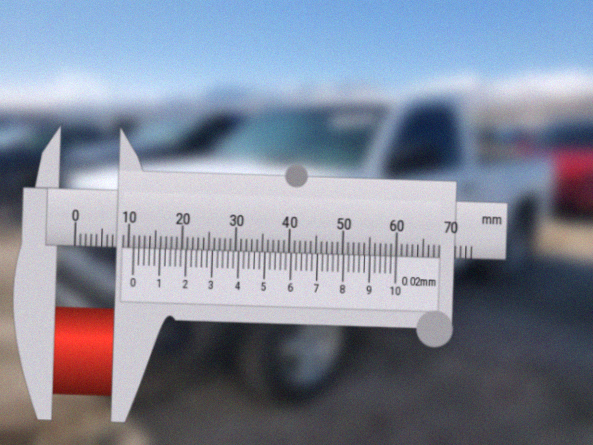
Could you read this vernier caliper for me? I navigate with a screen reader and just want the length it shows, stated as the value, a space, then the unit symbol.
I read 11.0 mm
